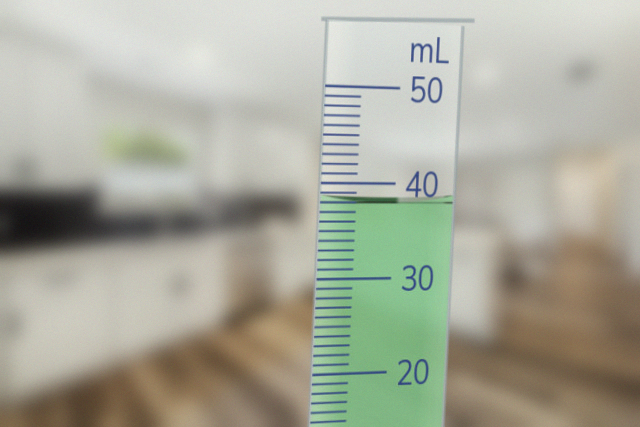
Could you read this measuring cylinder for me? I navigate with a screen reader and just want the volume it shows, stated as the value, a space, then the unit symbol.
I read 38 mL
